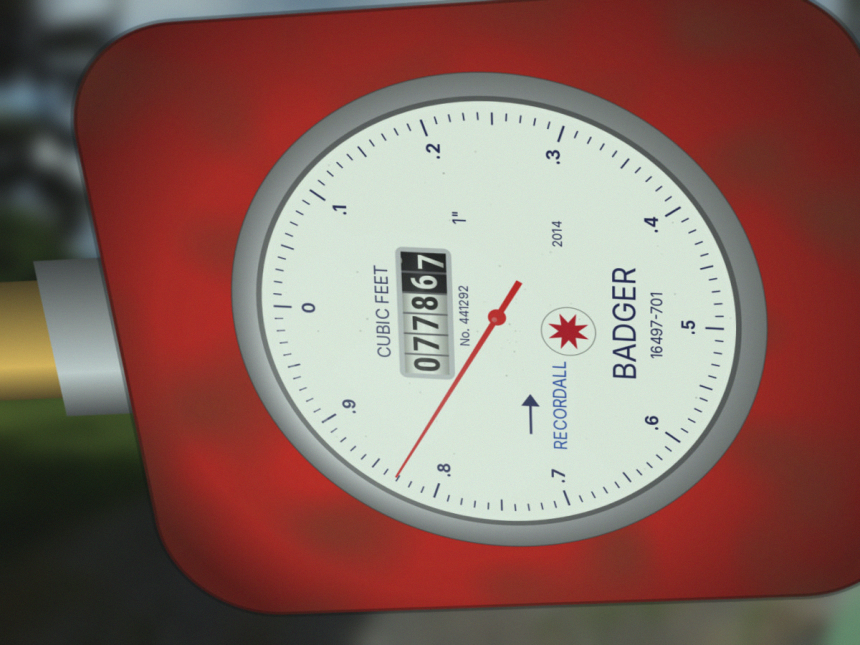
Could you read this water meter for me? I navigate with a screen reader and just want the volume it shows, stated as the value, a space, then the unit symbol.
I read 77866.83 ft³
